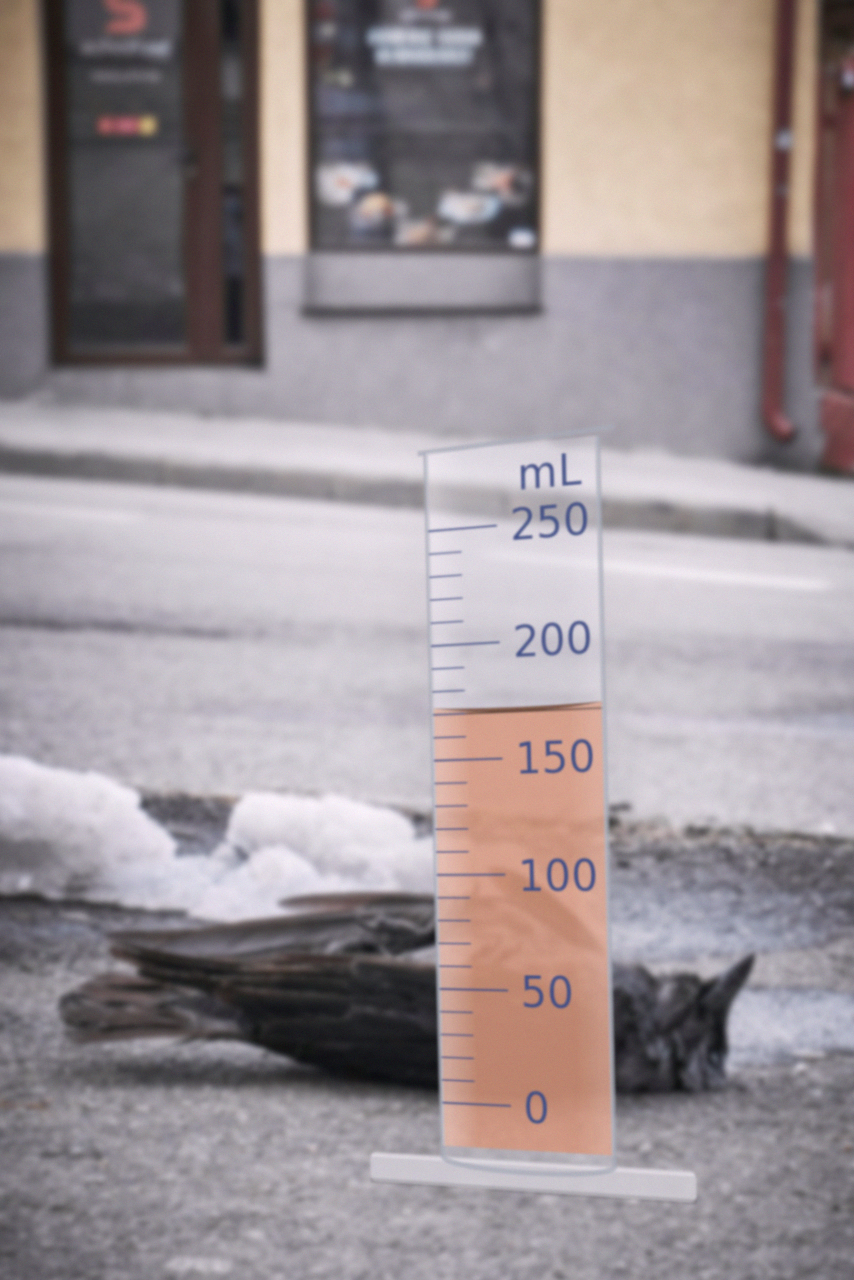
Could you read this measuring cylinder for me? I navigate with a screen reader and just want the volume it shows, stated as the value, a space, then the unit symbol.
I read 170 mL
